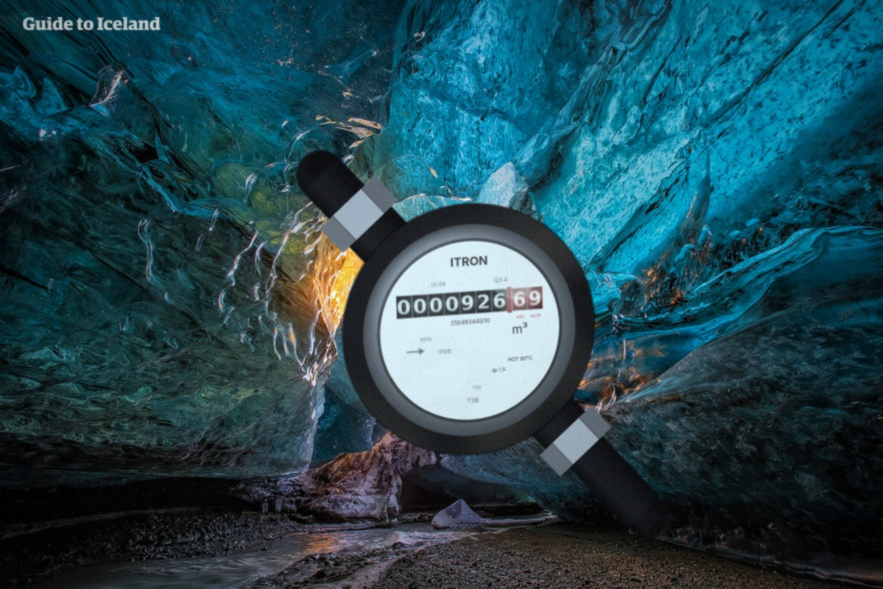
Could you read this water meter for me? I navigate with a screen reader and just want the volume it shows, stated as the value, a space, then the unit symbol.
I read 926.69 m³
